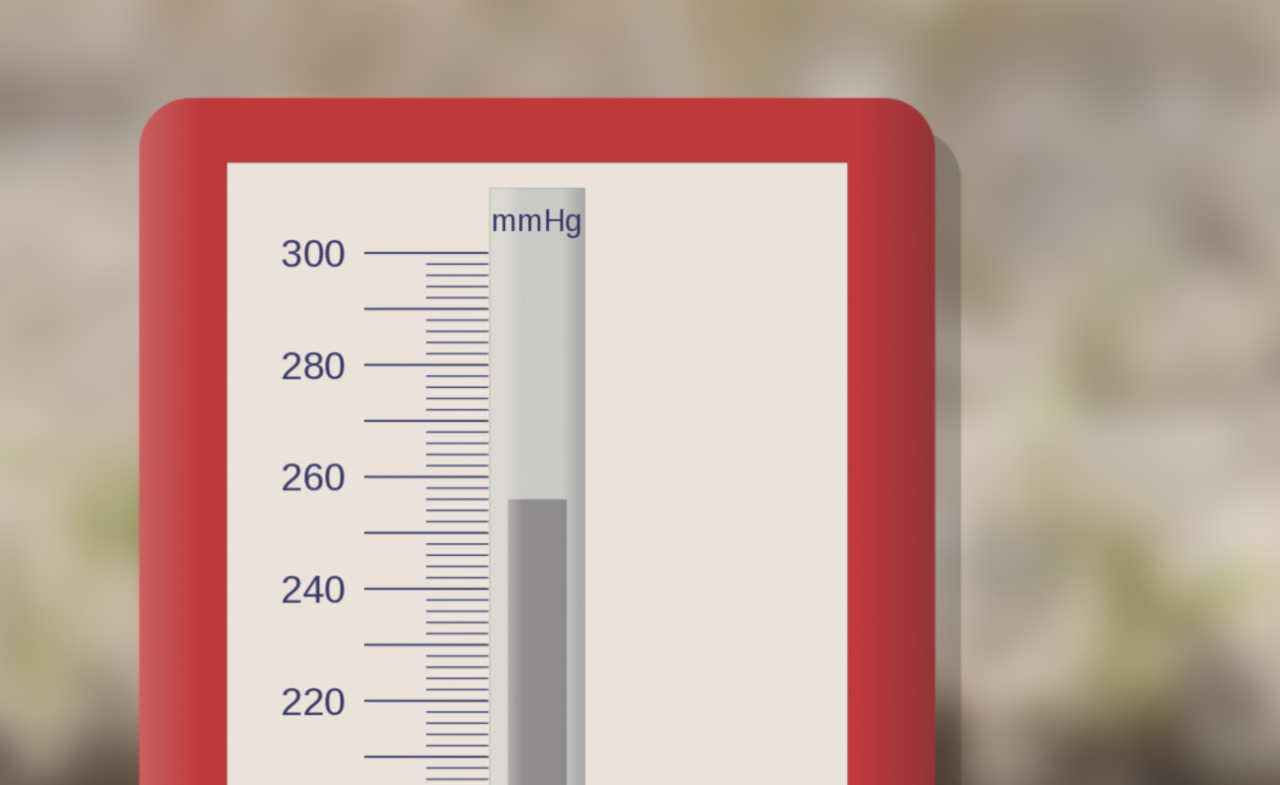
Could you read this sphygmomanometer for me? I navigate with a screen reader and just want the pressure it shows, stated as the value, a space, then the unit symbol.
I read 256 mmHg
